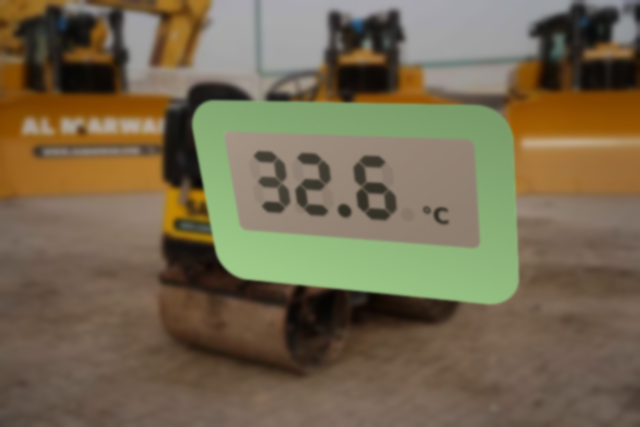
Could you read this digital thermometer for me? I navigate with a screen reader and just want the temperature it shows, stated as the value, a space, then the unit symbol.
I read 32.6 °C
